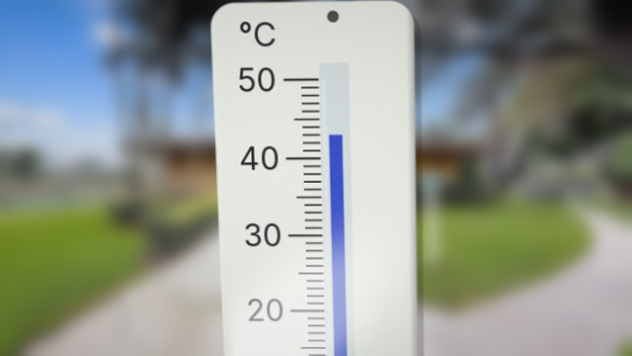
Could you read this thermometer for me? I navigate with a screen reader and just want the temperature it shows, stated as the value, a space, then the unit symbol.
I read 43 °C
